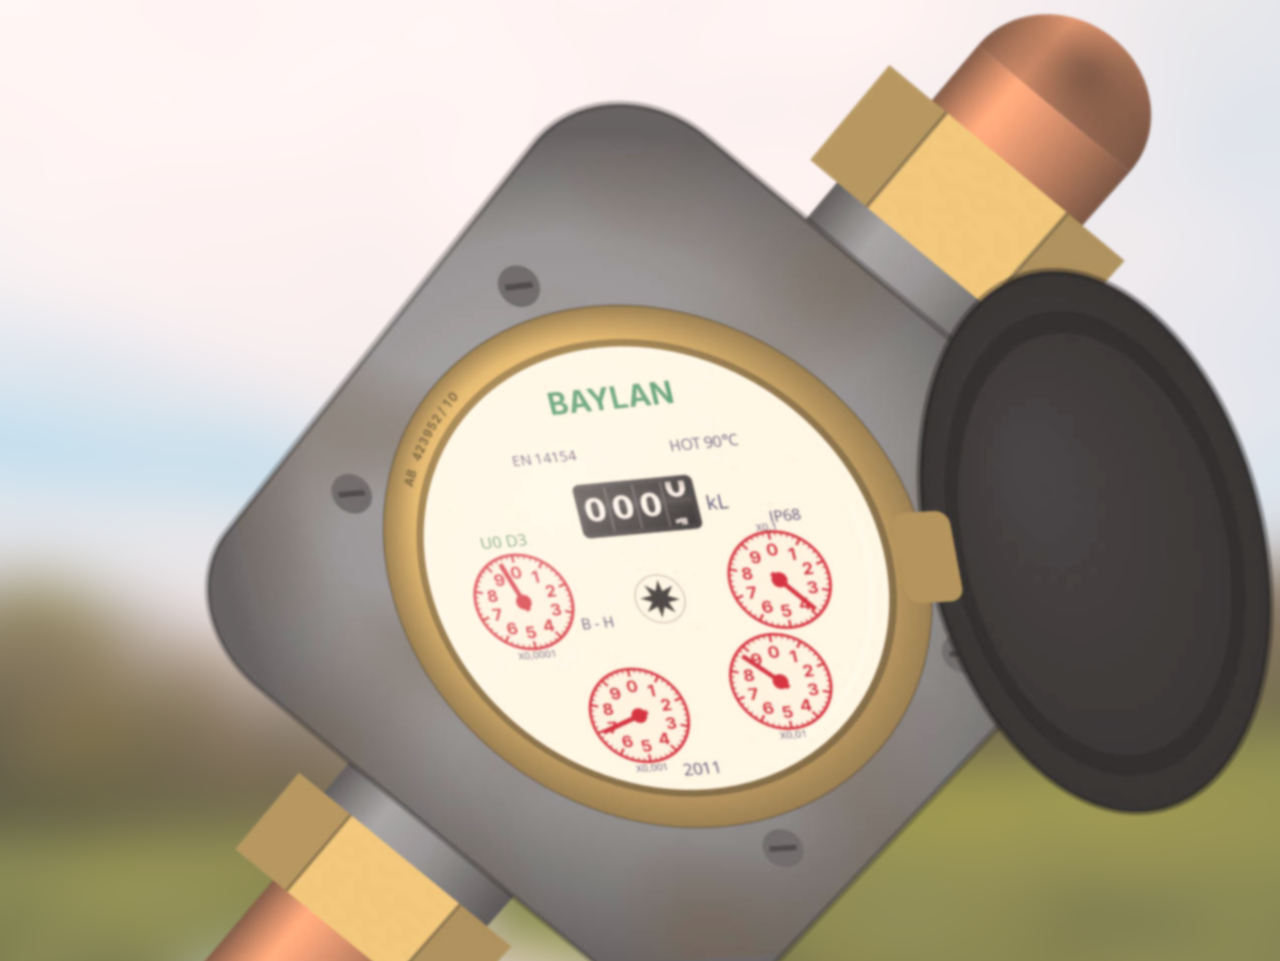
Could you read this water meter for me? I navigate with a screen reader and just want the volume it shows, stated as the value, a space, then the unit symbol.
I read 0.3869 kL
